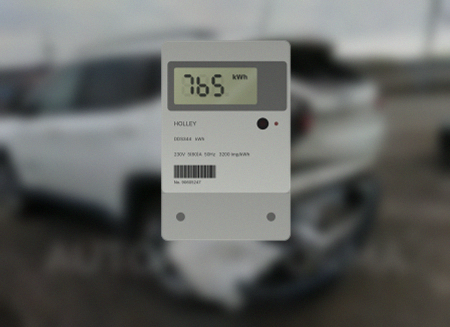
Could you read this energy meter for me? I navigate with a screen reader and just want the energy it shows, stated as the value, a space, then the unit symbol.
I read 765 kWh
